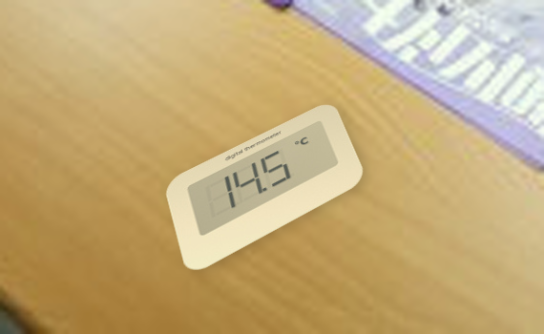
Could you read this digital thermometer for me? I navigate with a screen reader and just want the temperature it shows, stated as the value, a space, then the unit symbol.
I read 14.5 °C
